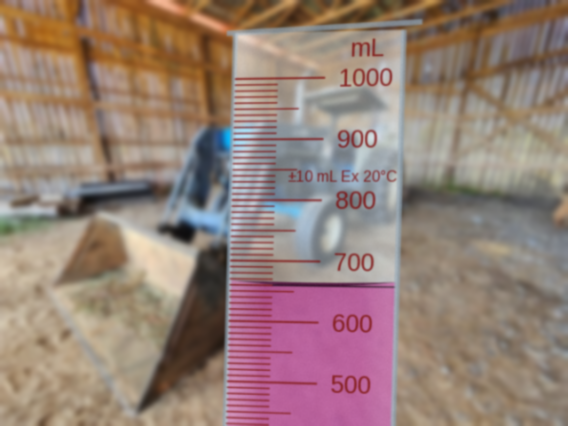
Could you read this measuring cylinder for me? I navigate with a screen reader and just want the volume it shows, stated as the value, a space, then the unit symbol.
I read 660 mL
